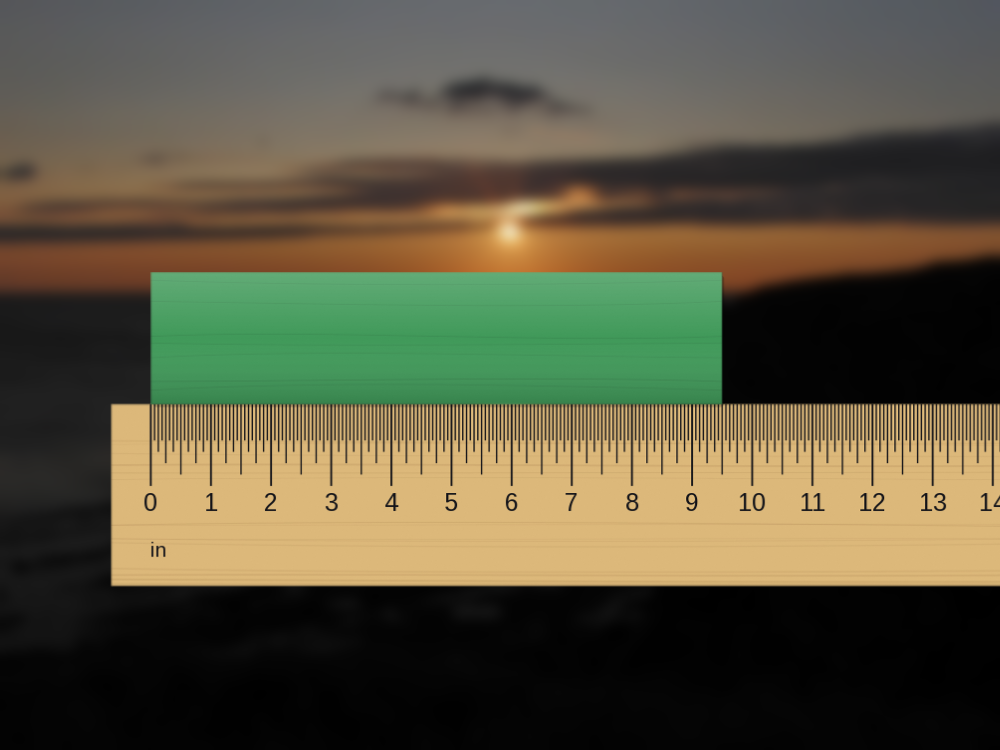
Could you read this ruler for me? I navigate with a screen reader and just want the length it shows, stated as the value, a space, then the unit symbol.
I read 9.5 in
